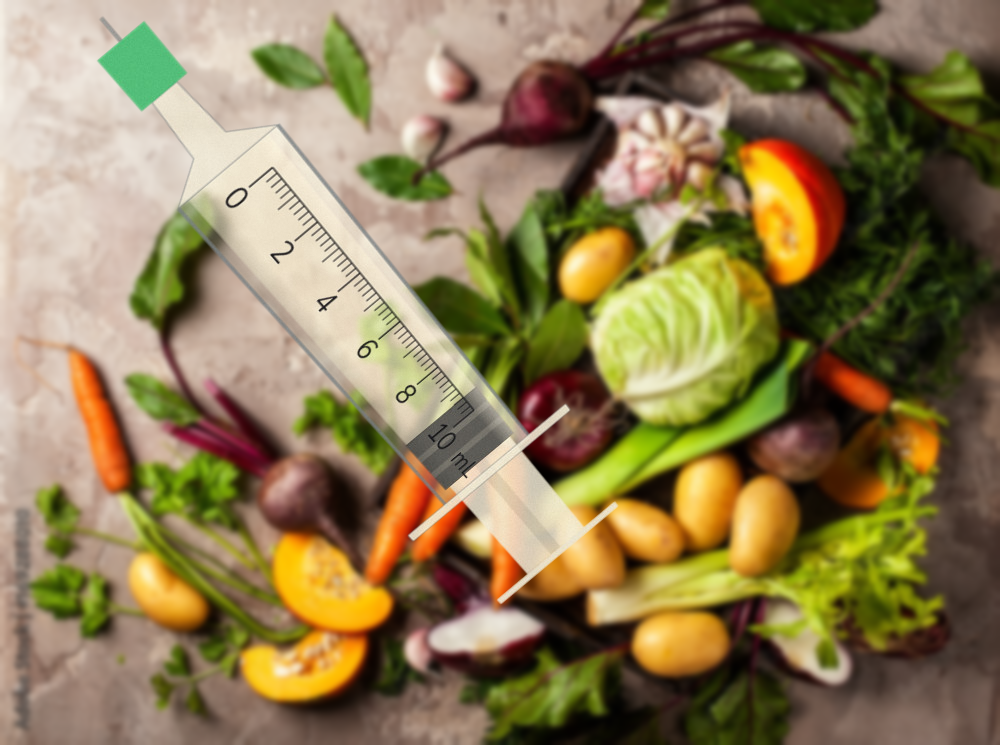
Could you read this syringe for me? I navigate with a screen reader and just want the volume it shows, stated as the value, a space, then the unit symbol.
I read 9.4 mL
